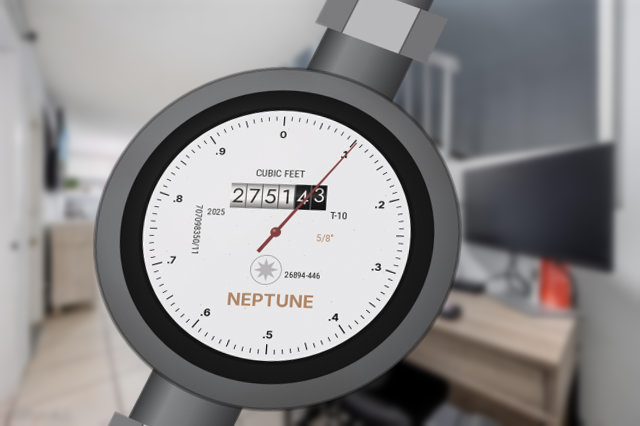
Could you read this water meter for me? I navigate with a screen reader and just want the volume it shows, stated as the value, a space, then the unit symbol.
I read 275143.10 ft³
